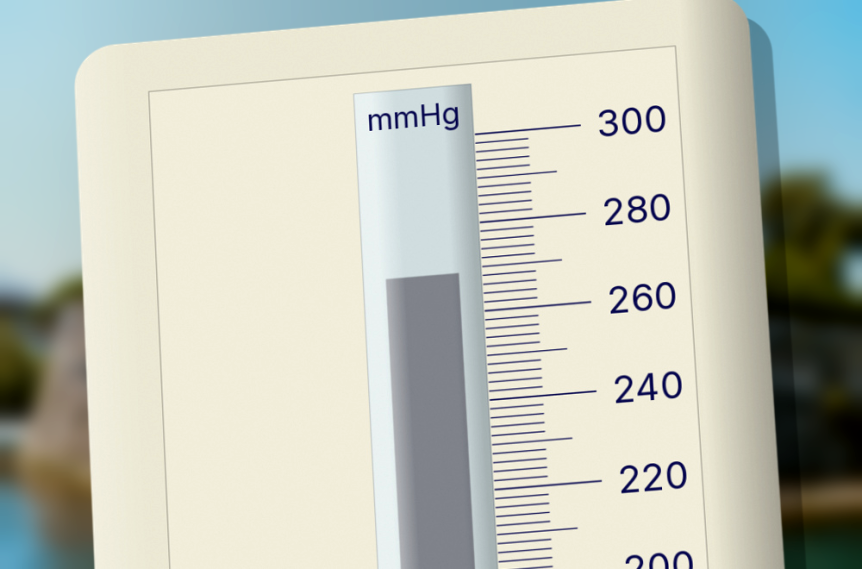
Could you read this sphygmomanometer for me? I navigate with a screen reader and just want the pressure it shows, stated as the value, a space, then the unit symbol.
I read 269 mmHg
